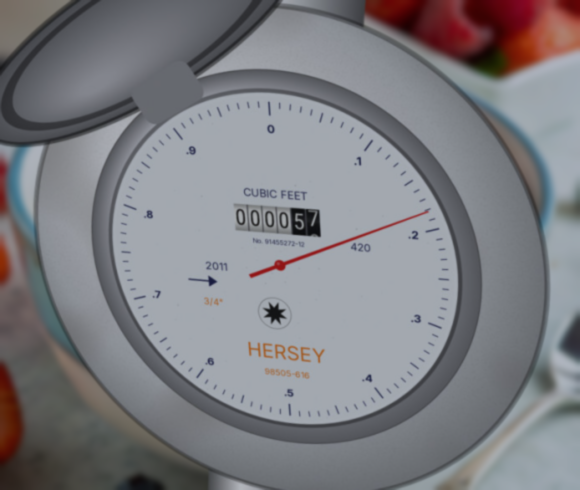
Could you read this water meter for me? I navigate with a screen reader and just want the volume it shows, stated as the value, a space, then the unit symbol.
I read 57.18 ft³
